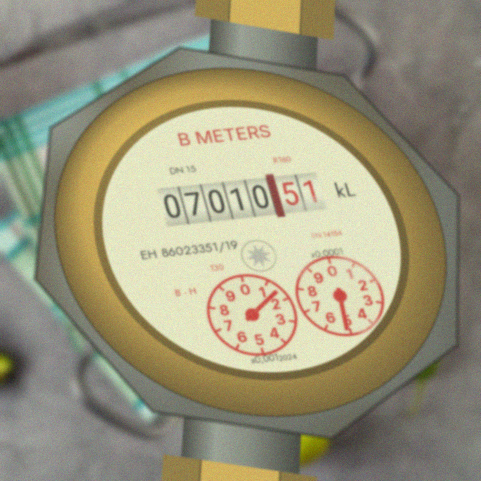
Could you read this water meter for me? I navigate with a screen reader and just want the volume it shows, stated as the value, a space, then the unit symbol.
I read 7010.5115 kL
